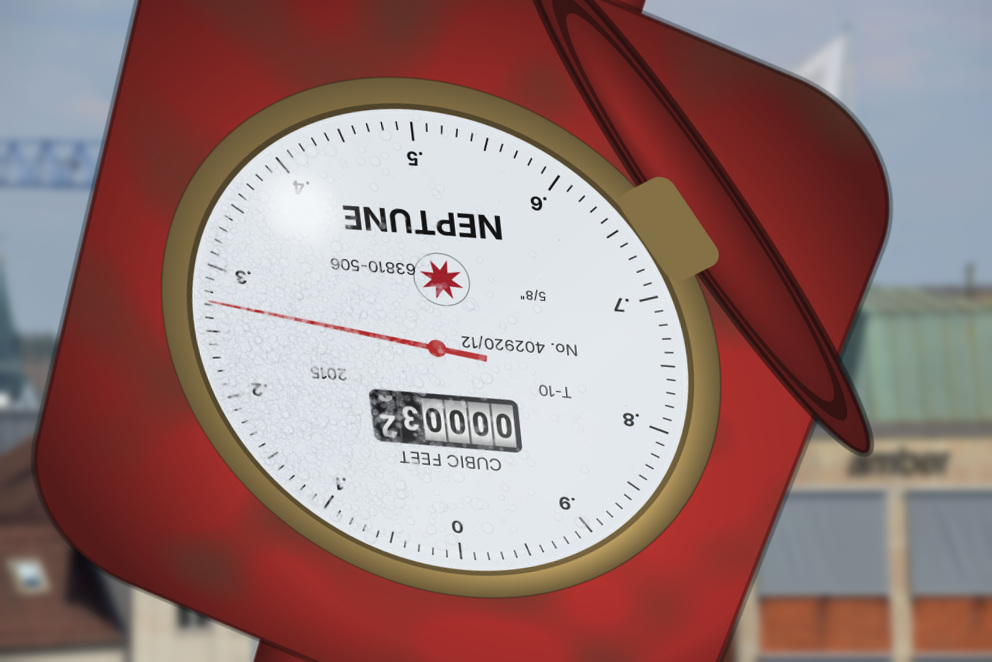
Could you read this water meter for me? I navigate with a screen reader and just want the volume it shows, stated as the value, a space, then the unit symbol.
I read 32.27 ft³
